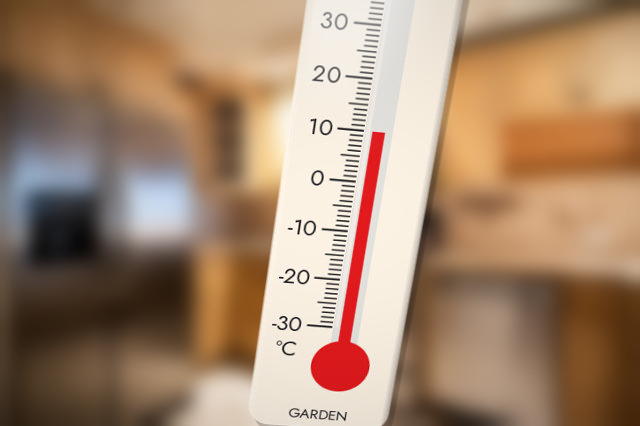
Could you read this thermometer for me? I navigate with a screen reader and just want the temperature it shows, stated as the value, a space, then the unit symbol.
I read 10 °C
